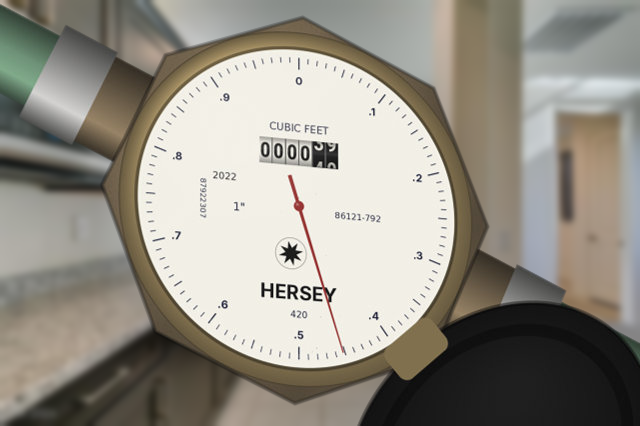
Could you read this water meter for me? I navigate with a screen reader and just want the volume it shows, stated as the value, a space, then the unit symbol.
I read 39.45 ft³
